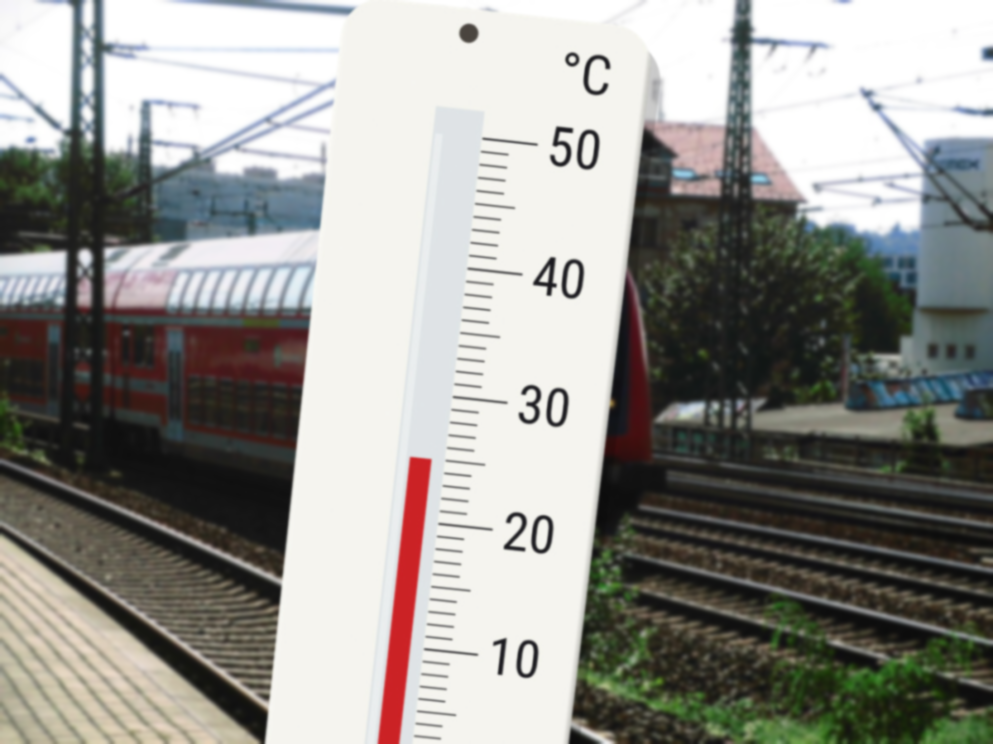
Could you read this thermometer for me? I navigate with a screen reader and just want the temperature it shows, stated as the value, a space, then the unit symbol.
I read 25 °C
